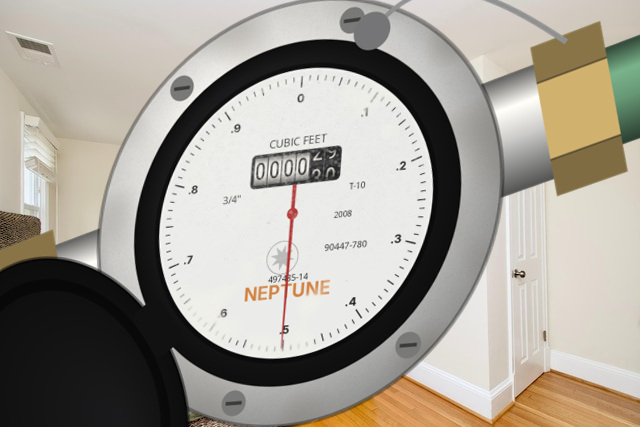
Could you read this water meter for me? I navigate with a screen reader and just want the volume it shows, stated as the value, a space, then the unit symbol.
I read 29.50 ft³
